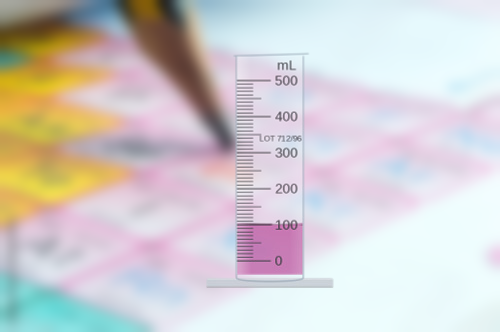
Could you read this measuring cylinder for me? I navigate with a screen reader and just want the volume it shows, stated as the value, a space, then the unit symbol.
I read 100 mL
